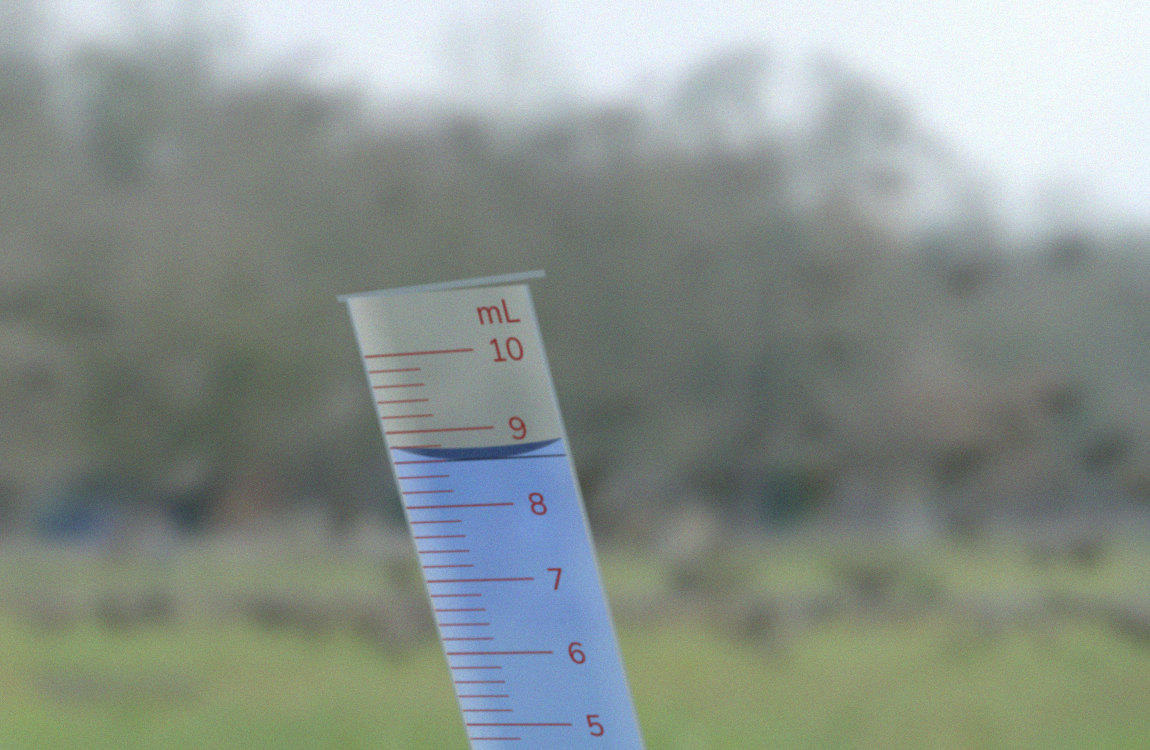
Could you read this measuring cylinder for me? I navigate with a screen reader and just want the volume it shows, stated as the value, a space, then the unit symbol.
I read 8.6 mL
